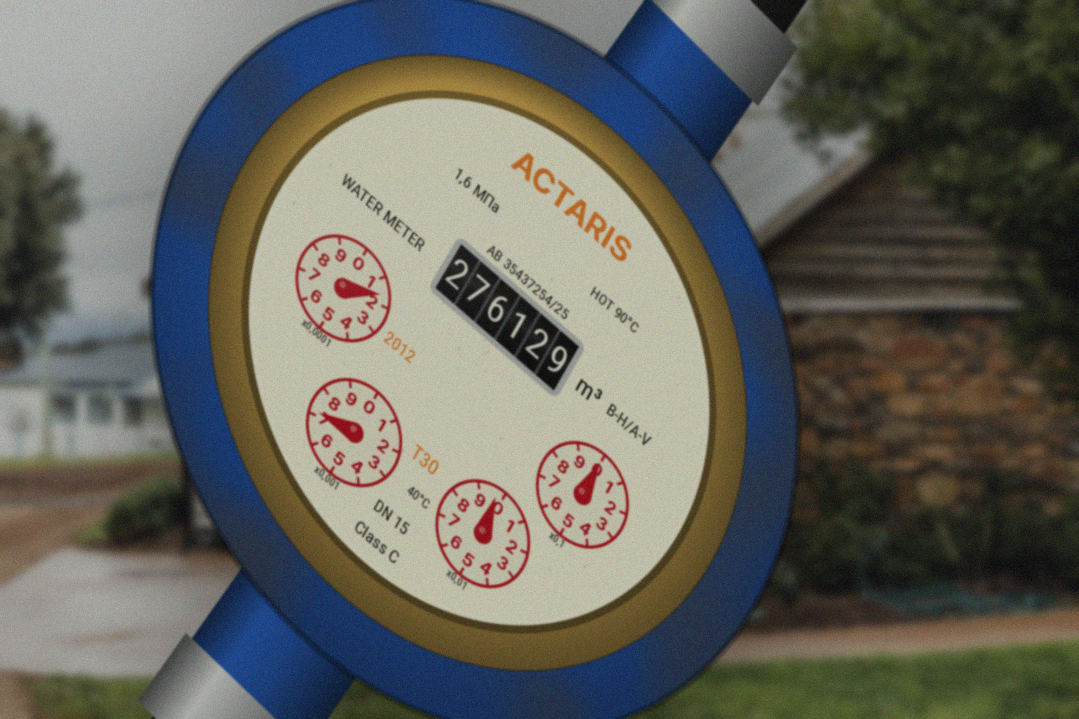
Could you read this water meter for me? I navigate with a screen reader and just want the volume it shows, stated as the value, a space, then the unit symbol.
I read 276128.9971 m³
